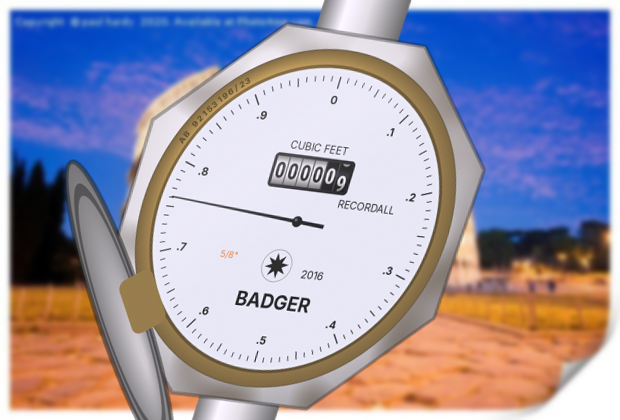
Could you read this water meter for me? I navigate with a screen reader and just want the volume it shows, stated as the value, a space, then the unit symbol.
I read 8.76 ft³
